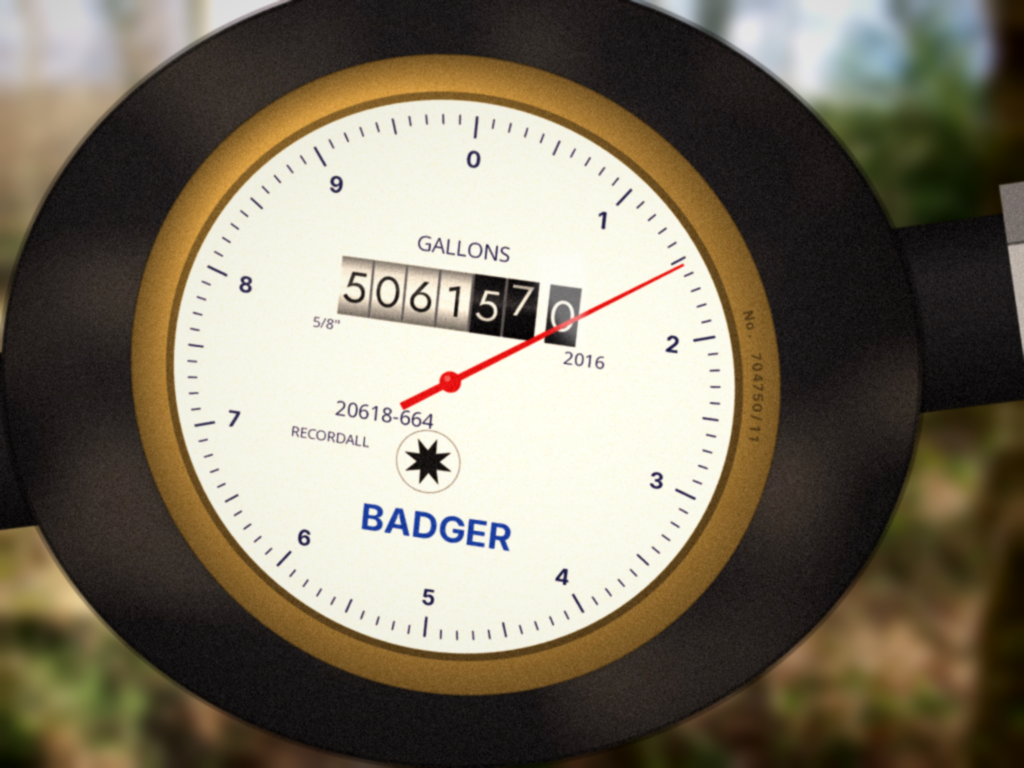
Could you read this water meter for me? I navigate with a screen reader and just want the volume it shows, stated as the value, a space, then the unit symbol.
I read 5061571.5 gal
